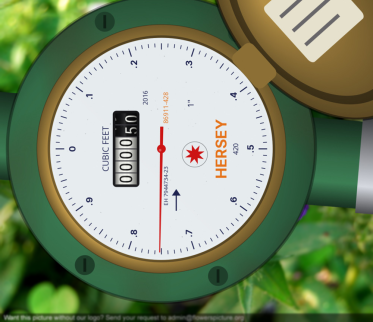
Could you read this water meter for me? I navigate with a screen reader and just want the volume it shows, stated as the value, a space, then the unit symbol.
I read 49.75 ft³
